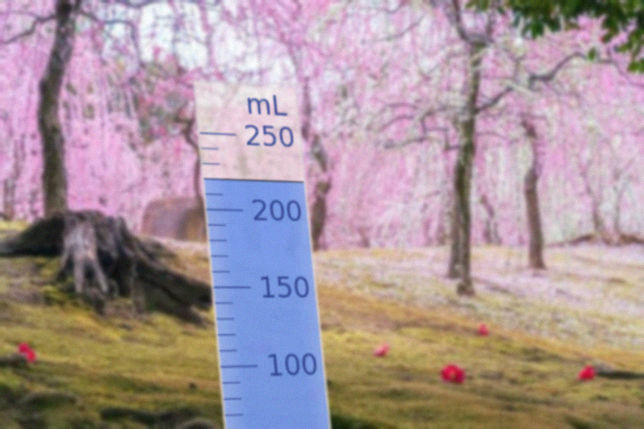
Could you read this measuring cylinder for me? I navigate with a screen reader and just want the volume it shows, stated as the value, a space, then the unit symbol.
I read 220 mL
